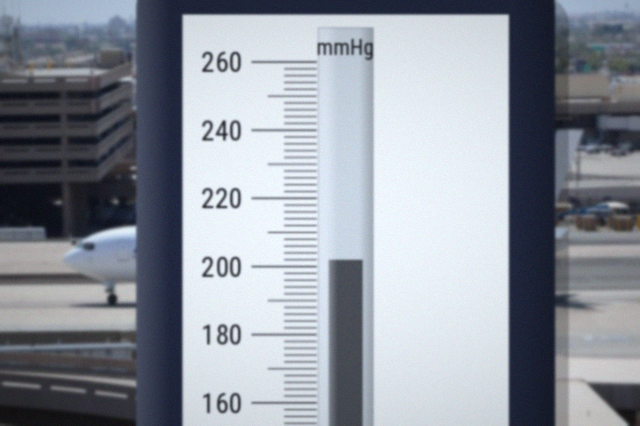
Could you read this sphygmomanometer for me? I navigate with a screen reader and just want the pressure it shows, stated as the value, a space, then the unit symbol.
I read 202 mmHg
